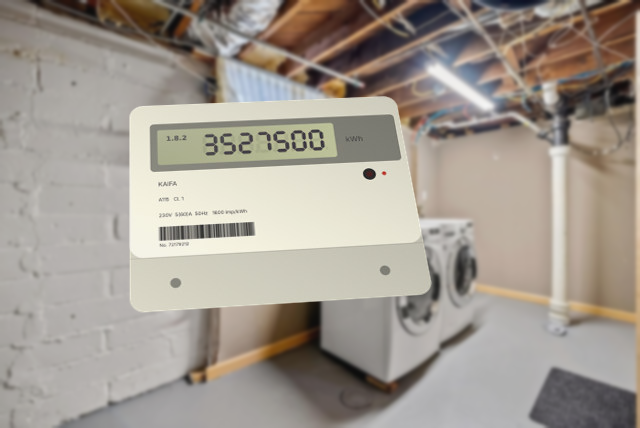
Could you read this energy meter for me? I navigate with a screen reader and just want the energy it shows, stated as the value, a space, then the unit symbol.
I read 3527500 kWh
